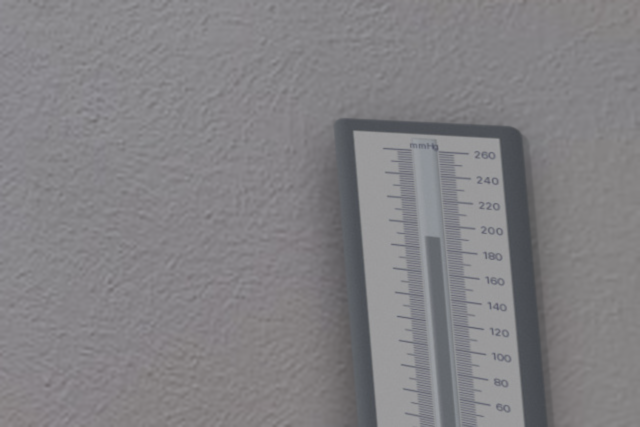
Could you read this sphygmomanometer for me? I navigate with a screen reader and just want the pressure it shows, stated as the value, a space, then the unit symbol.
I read 190 mmHg
